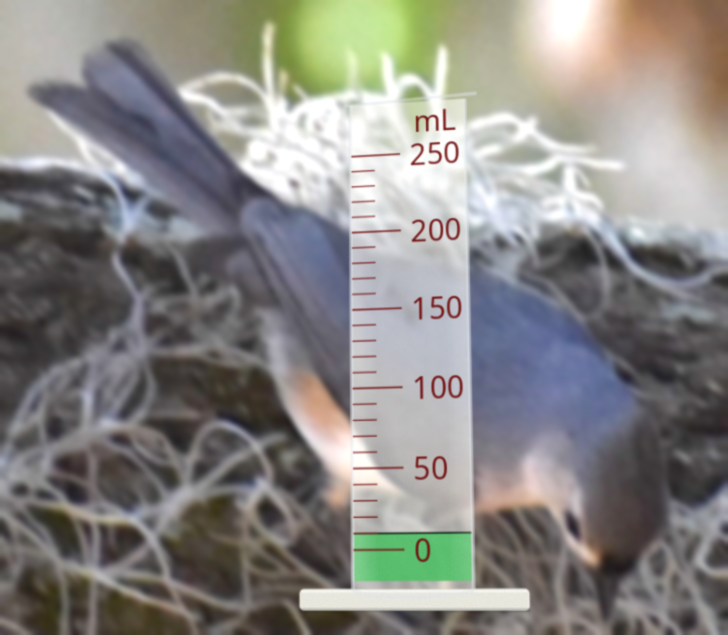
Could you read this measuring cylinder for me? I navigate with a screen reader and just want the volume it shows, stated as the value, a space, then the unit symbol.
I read 10 mL
